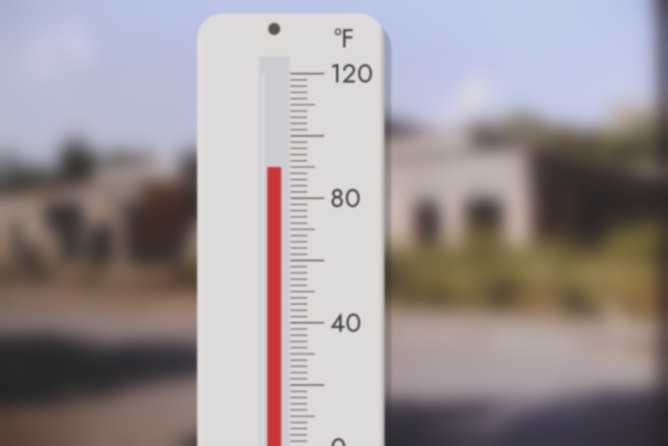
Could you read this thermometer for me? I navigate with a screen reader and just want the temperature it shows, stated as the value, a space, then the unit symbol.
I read 90 °F
